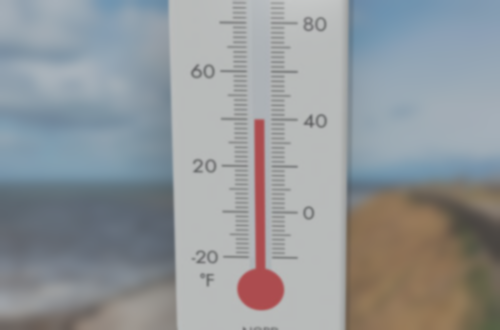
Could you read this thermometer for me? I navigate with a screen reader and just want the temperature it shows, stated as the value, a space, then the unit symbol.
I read 40 °F
